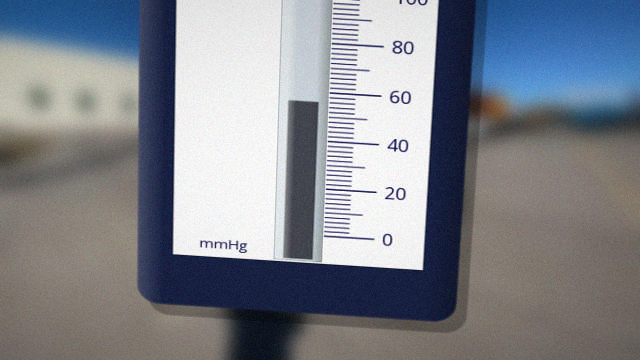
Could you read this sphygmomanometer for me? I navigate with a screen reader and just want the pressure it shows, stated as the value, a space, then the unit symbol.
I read 56 mmHg
